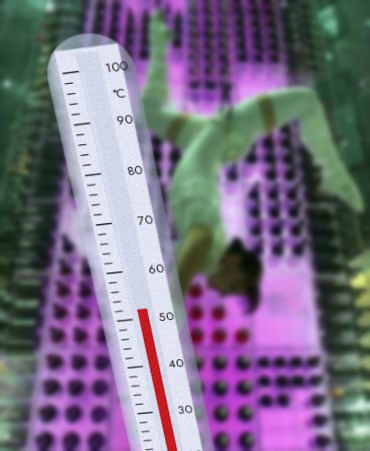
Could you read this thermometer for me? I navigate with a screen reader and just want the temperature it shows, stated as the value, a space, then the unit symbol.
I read 52 °C
